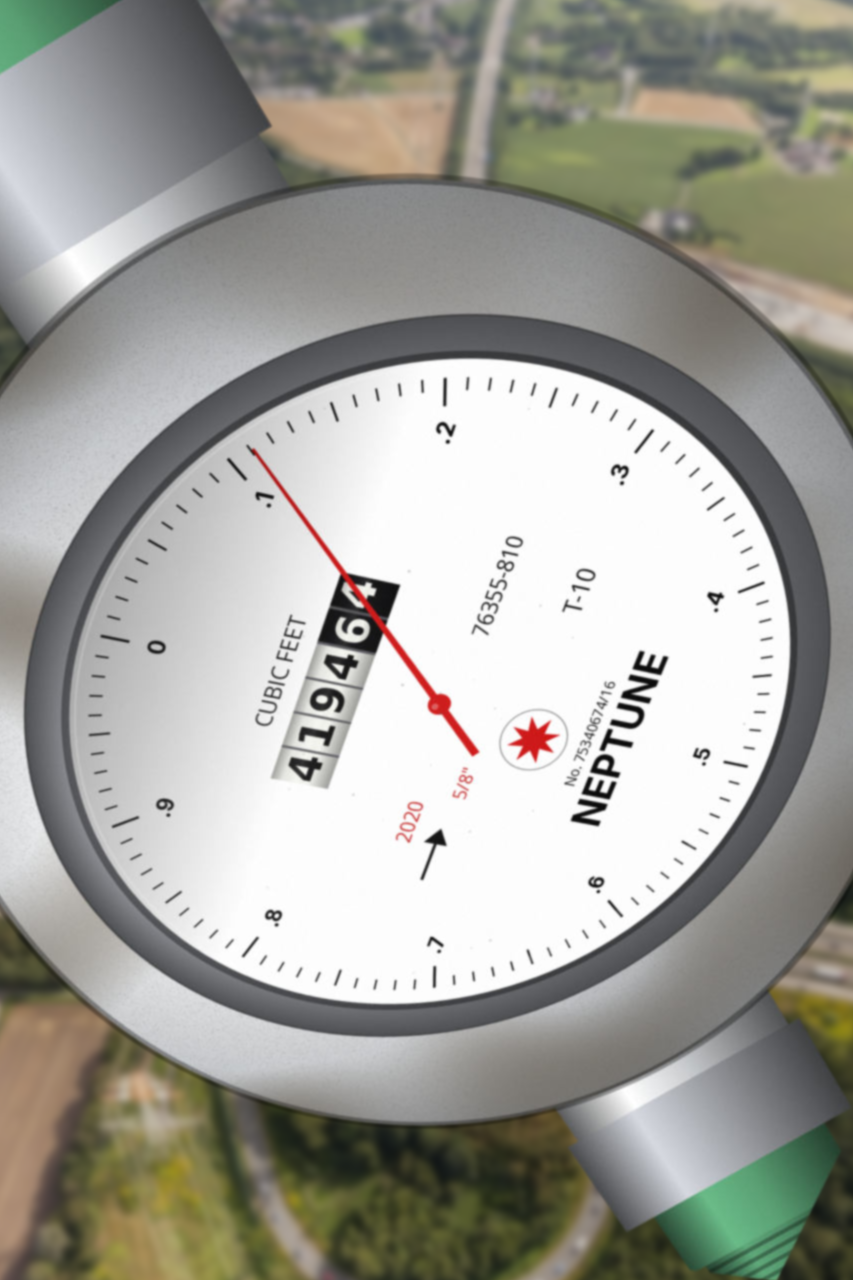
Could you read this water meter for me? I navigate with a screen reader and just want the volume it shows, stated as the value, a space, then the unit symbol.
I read 419464.11 ft³
